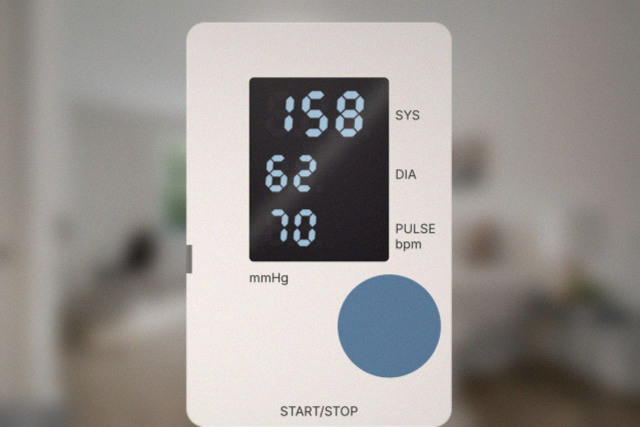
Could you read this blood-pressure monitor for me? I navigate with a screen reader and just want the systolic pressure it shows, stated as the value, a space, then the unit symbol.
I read 158 mmHg
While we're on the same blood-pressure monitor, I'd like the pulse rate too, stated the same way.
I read 70 bpm
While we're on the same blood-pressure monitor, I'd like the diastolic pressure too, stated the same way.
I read 62 mmHg
